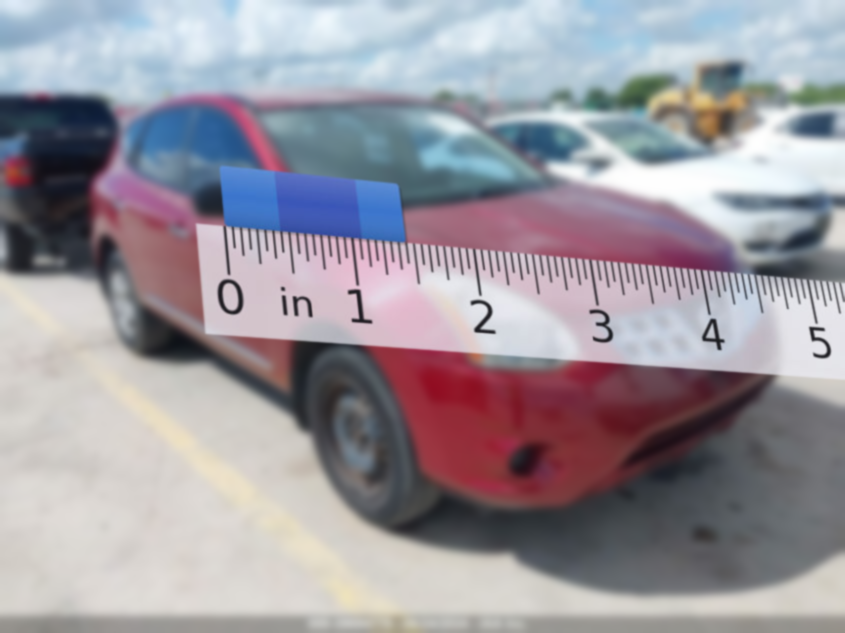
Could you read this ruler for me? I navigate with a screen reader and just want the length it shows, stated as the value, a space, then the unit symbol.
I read 1.4375 in
